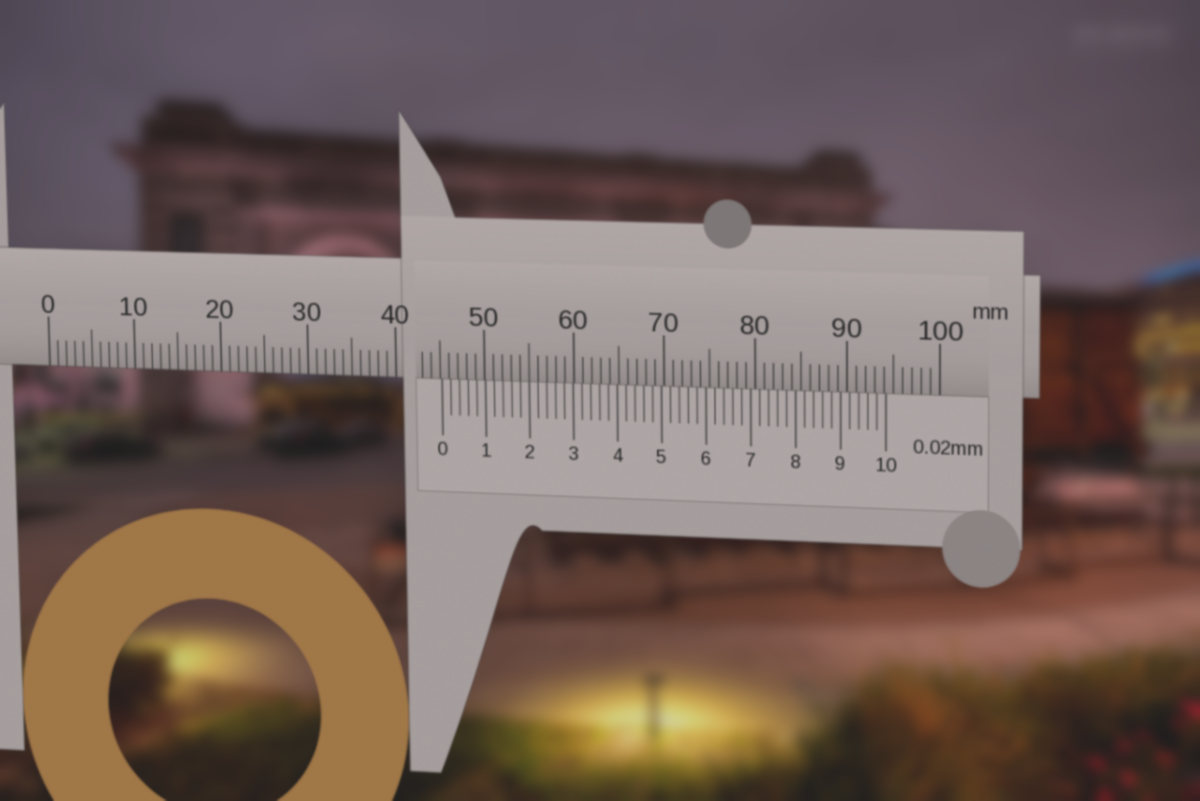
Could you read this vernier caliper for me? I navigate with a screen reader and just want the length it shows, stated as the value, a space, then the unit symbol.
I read 45.2 mm
